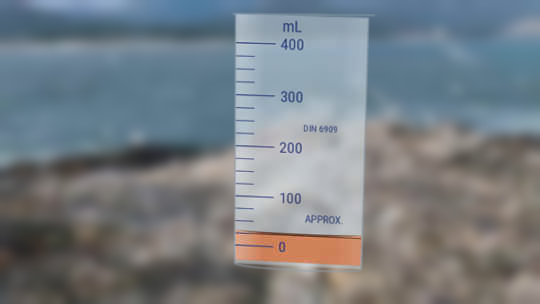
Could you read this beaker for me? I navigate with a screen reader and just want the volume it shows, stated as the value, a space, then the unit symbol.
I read 25 mL
